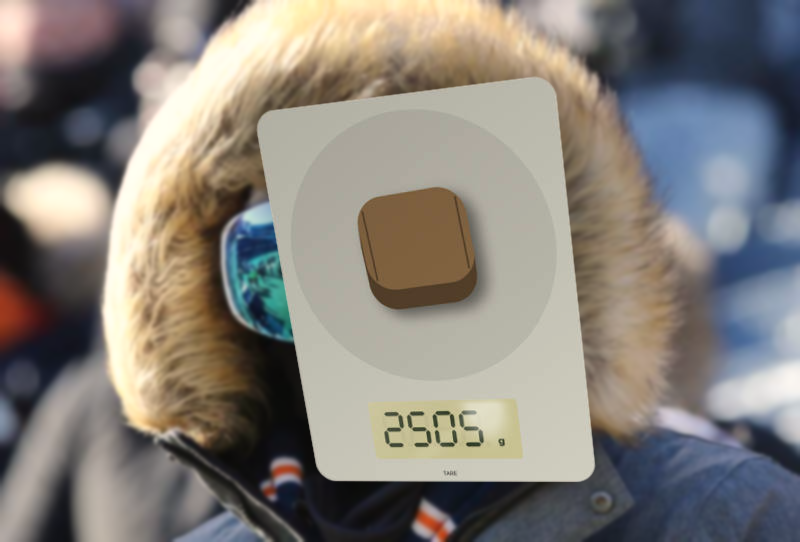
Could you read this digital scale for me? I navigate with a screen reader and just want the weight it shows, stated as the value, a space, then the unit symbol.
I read 2505 g
